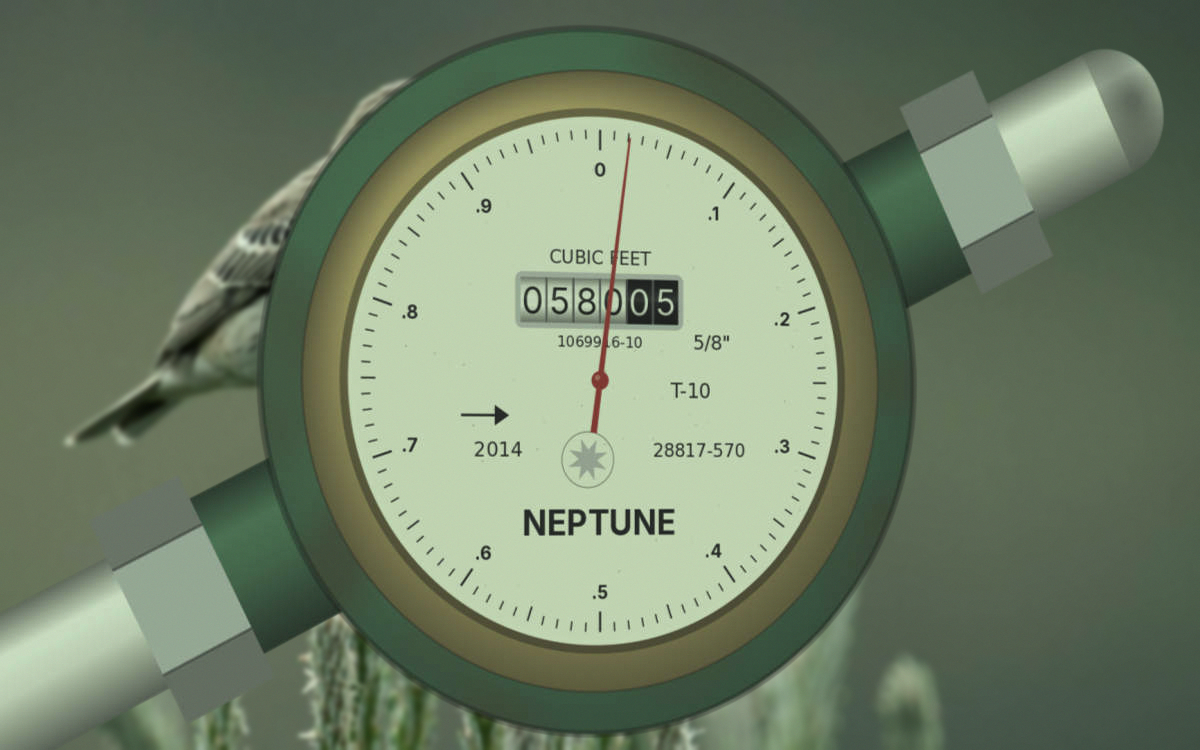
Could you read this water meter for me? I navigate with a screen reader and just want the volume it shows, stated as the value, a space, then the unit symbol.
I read 58005.02 ft³
